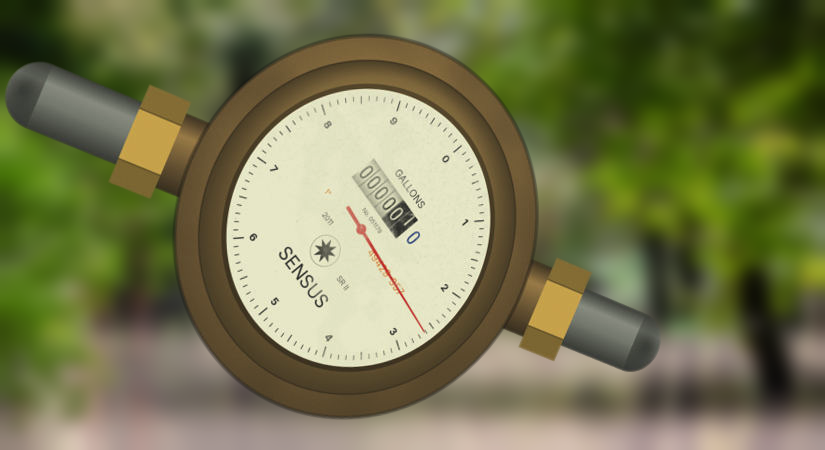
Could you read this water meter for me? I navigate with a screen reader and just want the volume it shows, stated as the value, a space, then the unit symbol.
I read 12.6 gal
